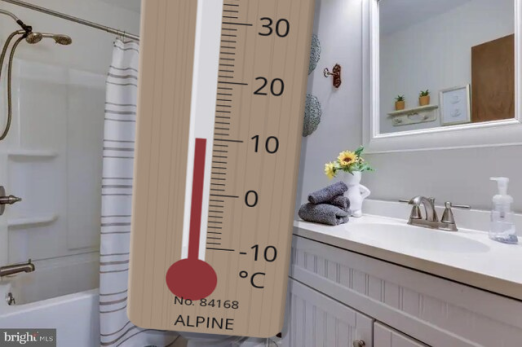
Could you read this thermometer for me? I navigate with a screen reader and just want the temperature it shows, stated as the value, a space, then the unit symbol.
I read 10 °C
